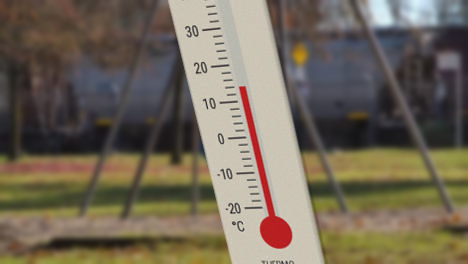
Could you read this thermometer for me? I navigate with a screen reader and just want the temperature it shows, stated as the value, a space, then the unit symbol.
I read 14 °C
